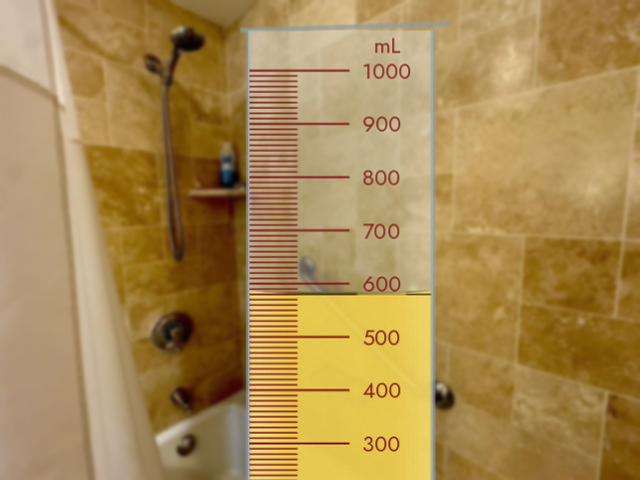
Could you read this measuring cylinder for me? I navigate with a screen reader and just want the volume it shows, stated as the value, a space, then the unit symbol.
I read 580 mL
